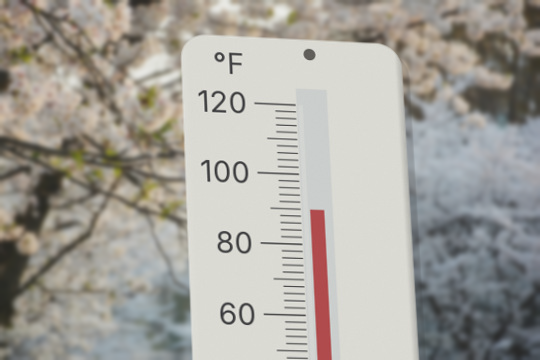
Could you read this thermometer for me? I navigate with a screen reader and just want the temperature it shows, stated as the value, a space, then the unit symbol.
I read 90 °F
